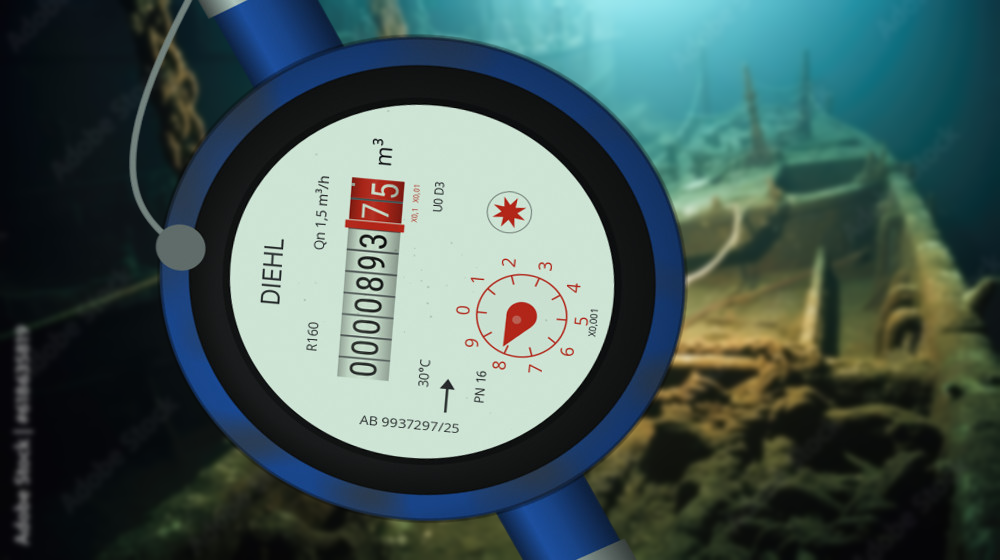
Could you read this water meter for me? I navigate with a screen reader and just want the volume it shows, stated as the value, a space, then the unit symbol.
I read 893.748 m³
